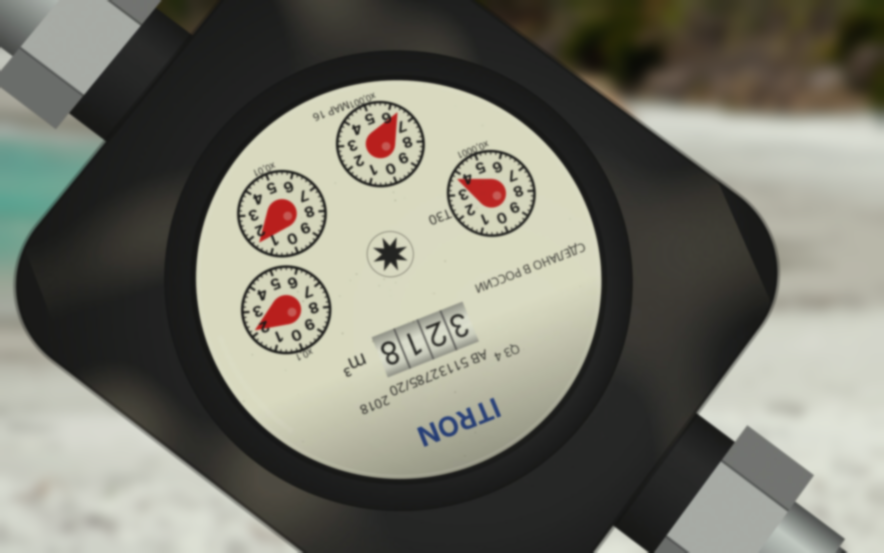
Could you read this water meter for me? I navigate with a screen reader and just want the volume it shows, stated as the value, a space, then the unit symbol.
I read 3218.2163 m³
